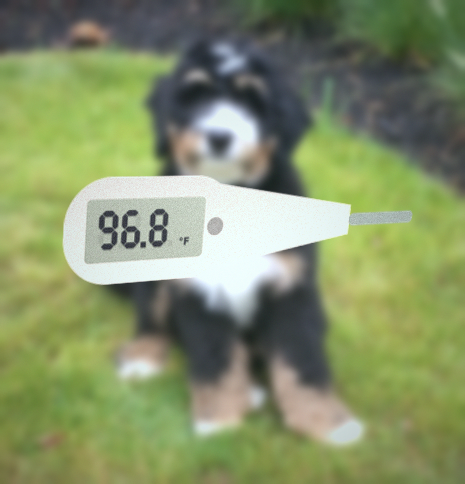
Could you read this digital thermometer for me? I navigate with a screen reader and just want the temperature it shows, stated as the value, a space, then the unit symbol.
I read 96.8 °F
